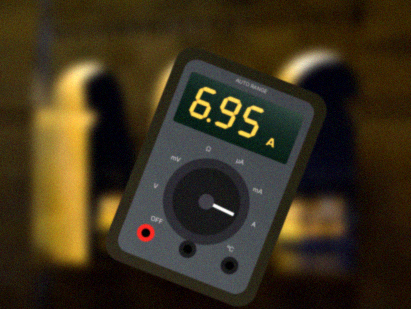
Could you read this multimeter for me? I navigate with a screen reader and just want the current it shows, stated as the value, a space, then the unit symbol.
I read 6.95 A
